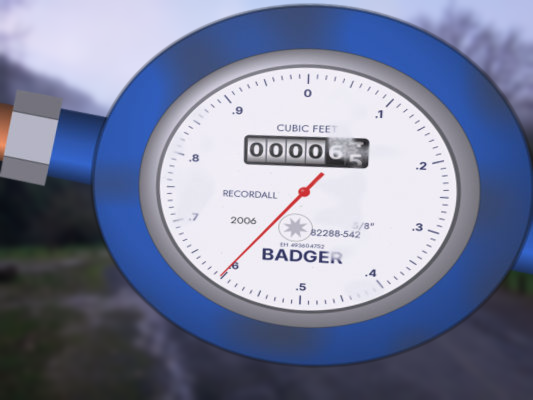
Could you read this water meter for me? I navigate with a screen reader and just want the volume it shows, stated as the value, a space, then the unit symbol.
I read 64.60 ft³
